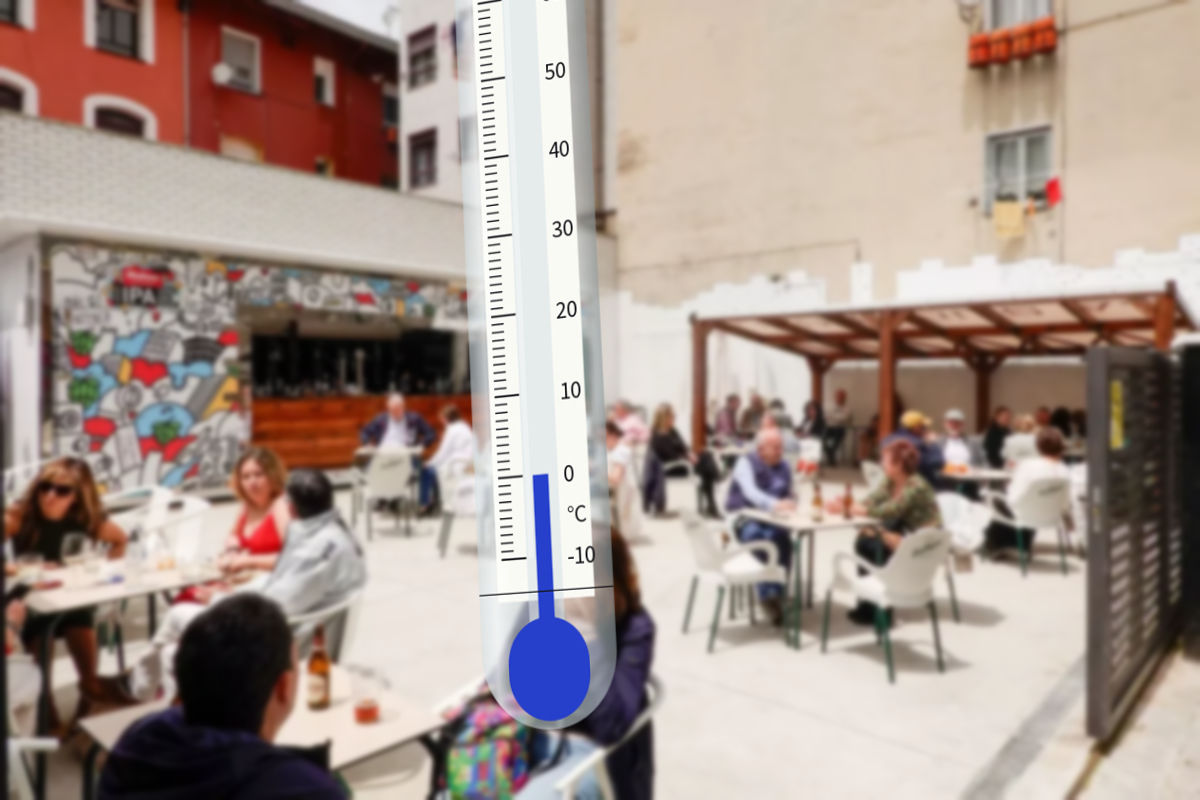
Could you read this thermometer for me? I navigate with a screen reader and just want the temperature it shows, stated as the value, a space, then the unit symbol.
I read 0 °C
